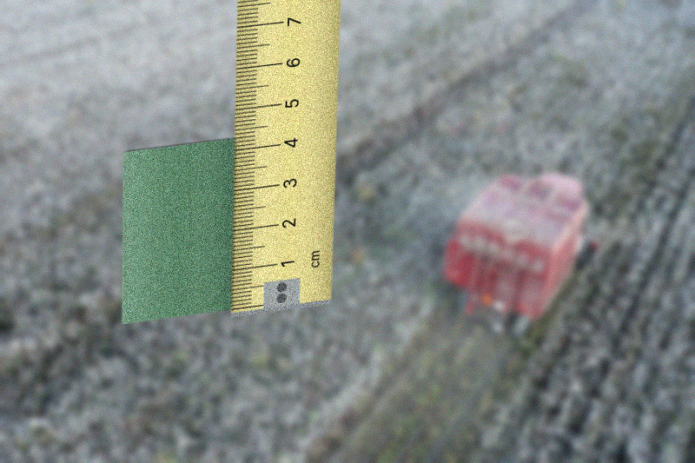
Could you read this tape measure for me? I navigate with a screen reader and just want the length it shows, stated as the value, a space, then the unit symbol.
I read 4.3 cm
